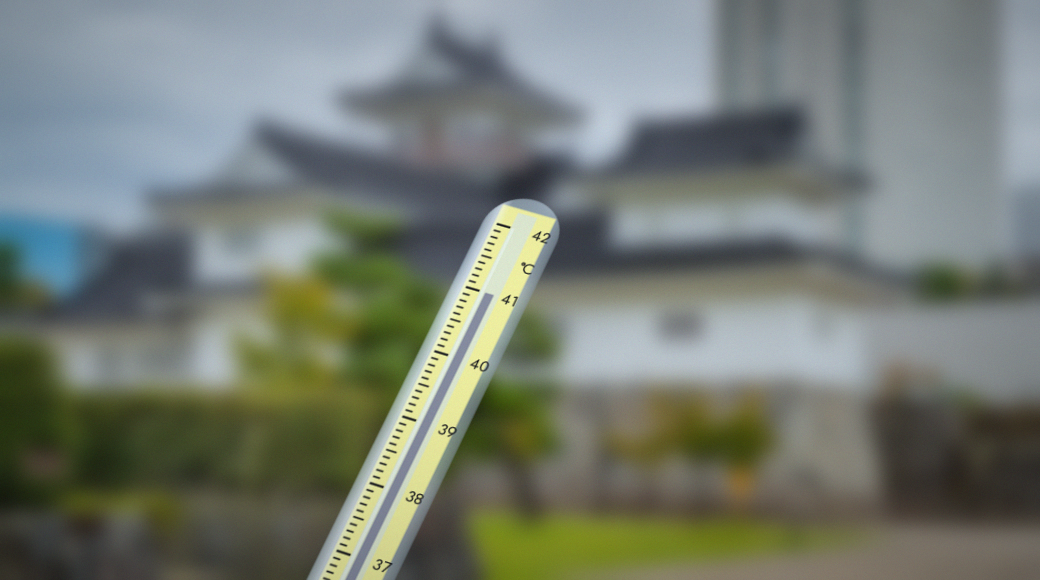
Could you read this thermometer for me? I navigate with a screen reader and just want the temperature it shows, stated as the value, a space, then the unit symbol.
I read 41 °C
